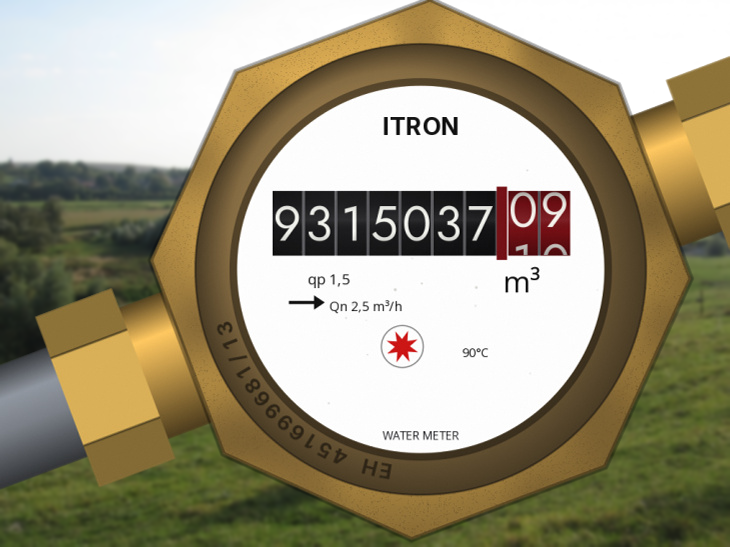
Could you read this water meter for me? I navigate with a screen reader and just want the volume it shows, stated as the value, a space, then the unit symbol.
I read 9315037.09 m³
